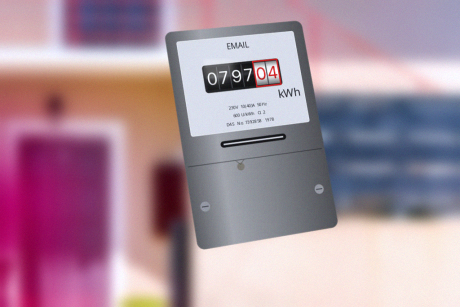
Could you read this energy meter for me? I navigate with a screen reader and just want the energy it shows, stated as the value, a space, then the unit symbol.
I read 797.04 kWh
